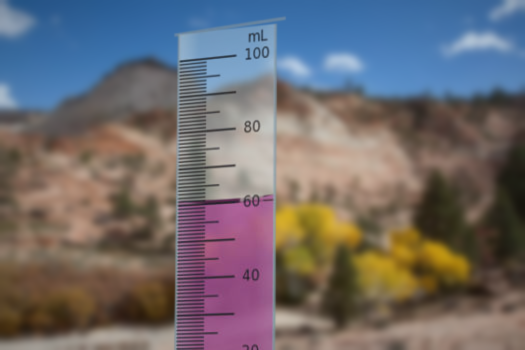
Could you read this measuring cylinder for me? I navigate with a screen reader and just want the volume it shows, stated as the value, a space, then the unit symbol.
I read 60 mL
